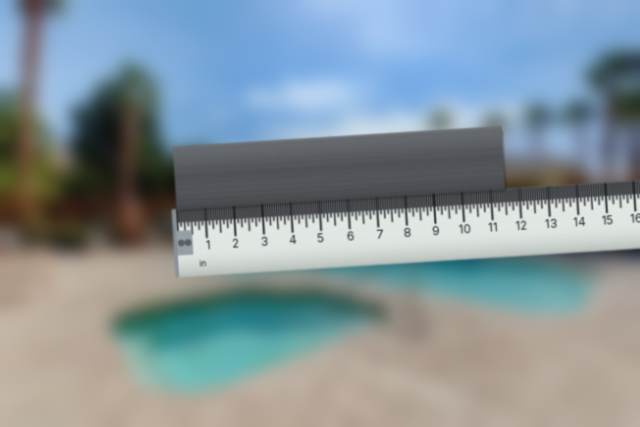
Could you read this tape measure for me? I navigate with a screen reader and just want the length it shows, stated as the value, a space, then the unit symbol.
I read 11.5 in
